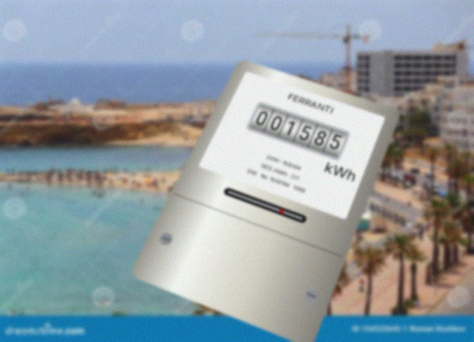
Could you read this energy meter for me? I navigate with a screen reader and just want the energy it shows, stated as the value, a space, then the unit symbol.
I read 1585 kWh
